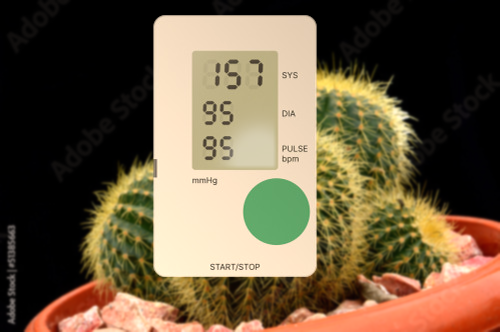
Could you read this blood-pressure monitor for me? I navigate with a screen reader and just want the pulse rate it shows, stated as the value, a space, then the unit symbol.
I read 95 bpm
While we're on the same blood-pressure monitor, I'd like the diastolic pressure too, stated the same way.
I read 95 mmHg
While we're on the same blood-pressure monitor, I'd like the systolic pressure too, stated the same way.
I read 157 mmHg
